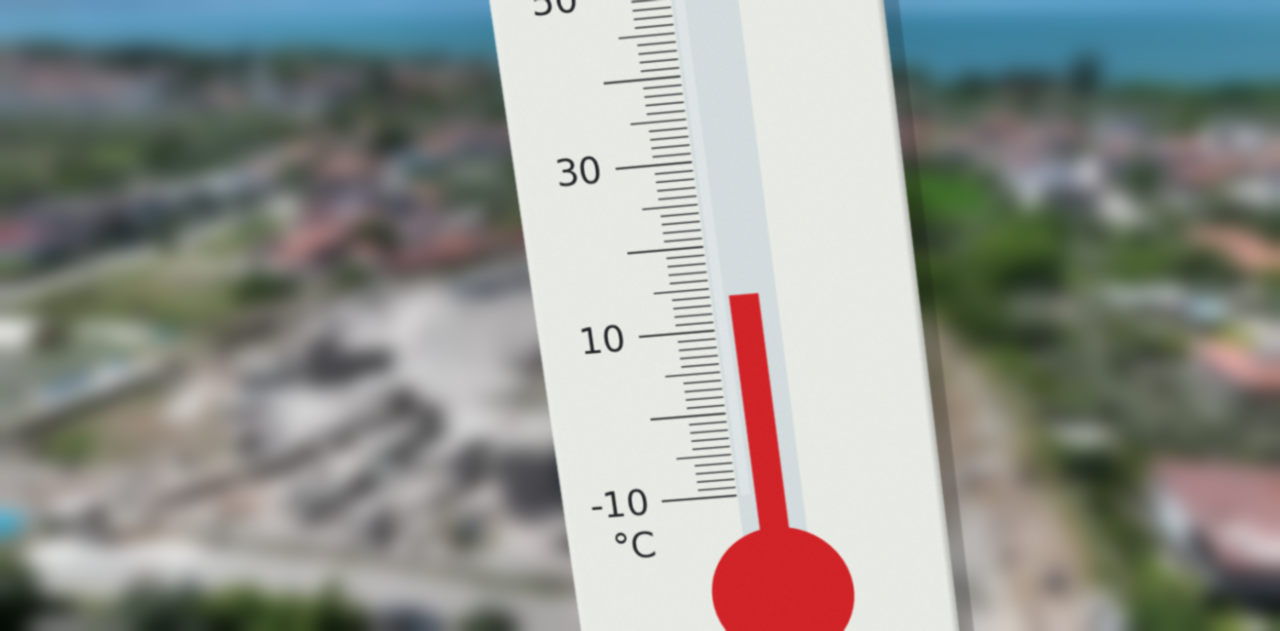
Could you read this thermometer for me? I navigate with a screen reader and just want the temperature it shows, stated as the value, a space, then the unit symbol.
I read 14 °C
